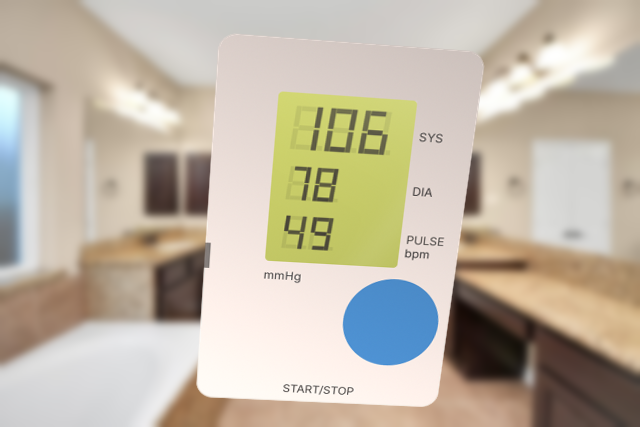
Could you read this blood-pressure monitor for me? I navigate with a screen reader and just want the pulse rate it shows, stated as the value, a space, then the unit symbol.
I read 49 bpm
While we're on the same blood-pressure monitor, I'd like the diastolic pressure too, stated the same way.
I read 78 mmHg
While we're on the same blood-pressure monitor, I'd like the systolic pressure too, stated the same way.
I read 106 mmHg
